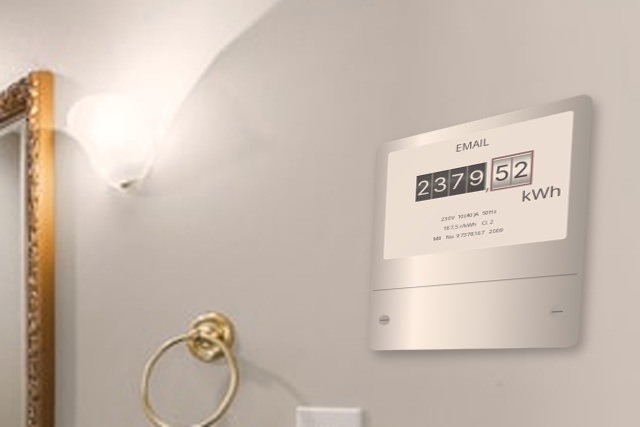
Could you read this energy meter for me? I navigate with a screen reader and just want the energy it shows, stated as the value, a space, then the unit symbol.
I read 2379.52 kWh
